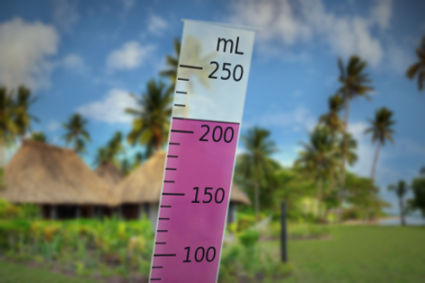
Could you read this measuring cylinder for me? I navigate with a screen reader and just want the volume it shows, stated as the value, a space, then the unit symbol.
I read 210 mL
